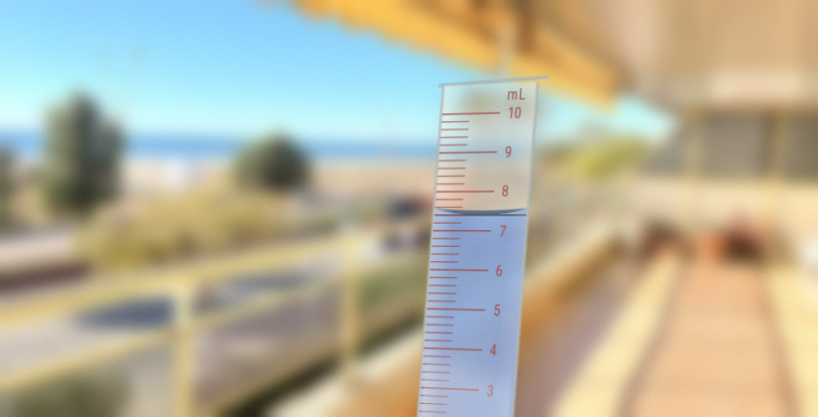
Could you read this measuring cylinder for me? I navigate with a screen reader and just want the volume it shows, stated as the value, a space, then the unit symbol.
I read 7.4 mL
